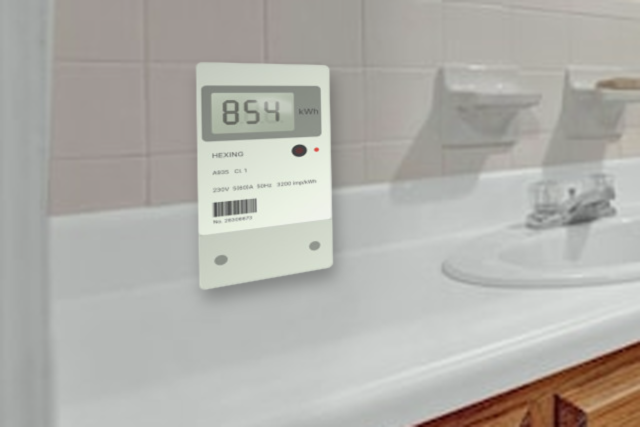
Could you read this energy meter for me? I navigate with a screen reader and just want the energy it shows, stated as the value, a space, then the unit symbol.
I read 854 kWh
